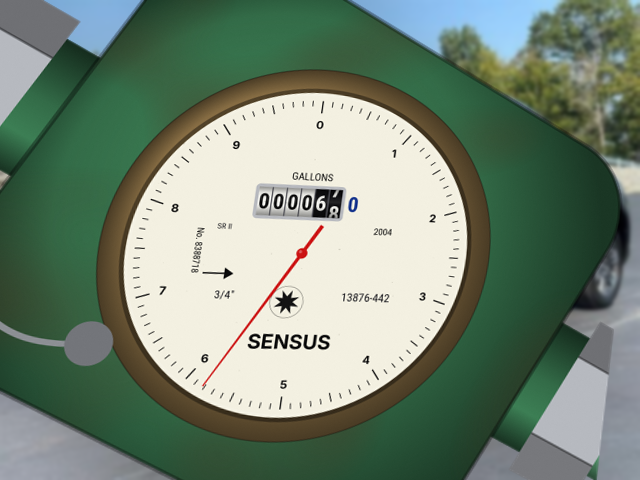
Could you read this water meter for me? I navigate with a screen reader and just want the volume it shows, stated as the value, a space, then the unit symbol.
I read 675.8 gal
